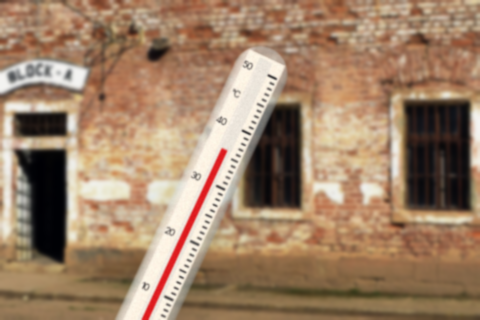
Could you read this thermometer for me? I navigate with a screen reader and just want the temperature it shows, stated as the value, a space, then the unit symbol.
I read 36 °C
